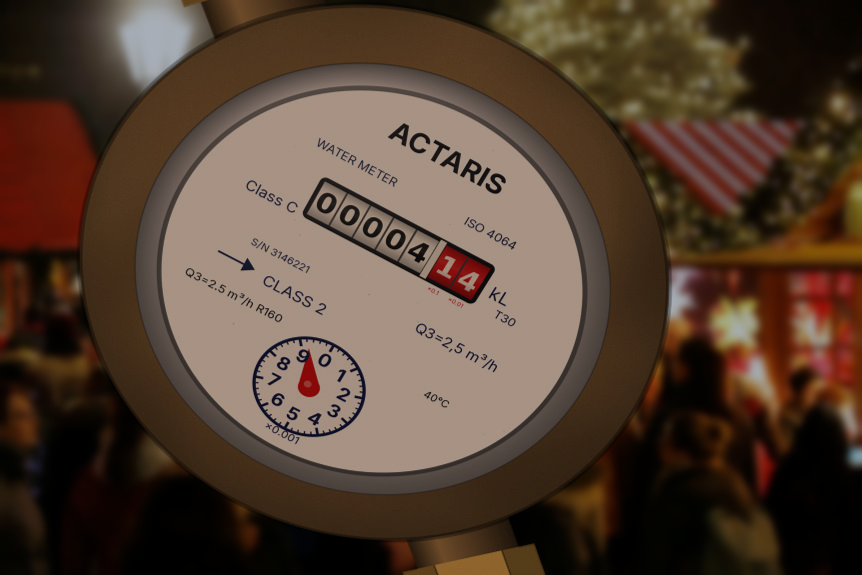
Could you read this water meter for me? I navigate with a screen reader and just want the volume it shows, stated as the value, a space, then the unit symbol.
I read 4.139 kL
